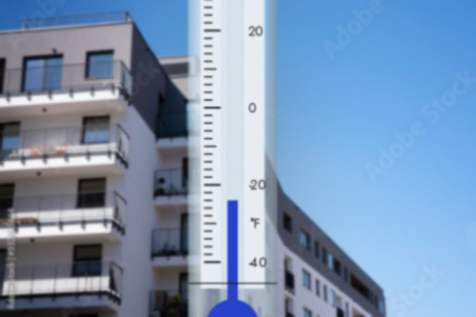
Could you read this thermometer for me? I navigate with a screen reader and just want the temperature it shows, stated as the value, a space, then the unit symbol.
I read -24 °F
